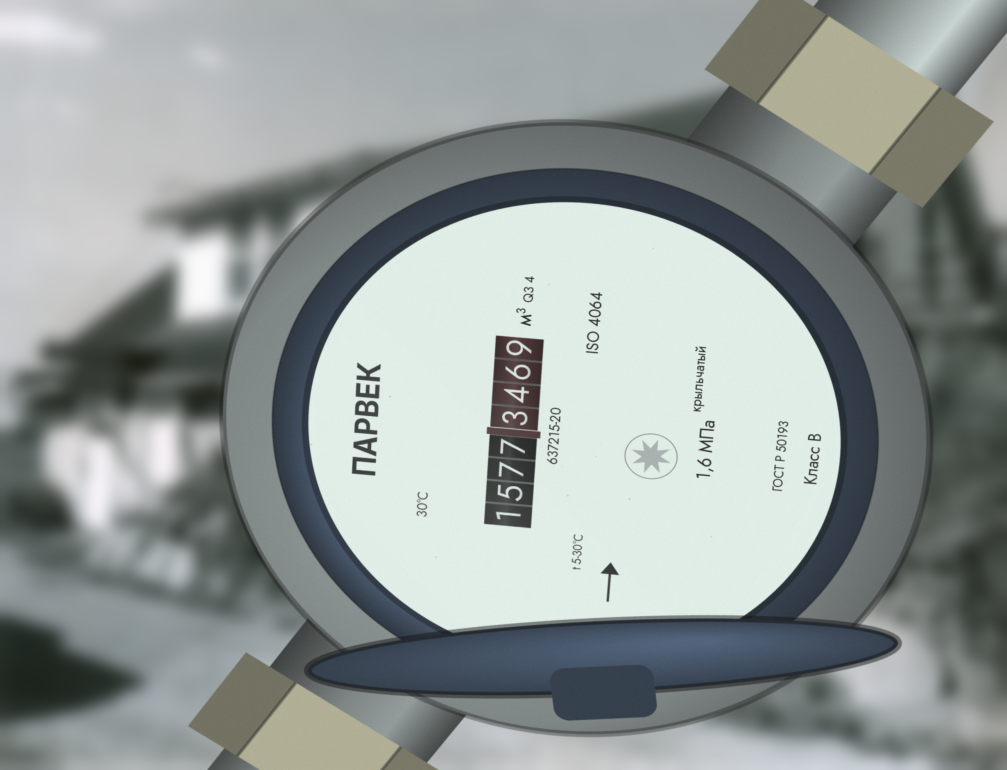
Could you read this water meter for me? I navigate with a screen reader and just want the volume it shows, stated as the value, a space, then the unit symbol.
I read 1577.3469 m³
